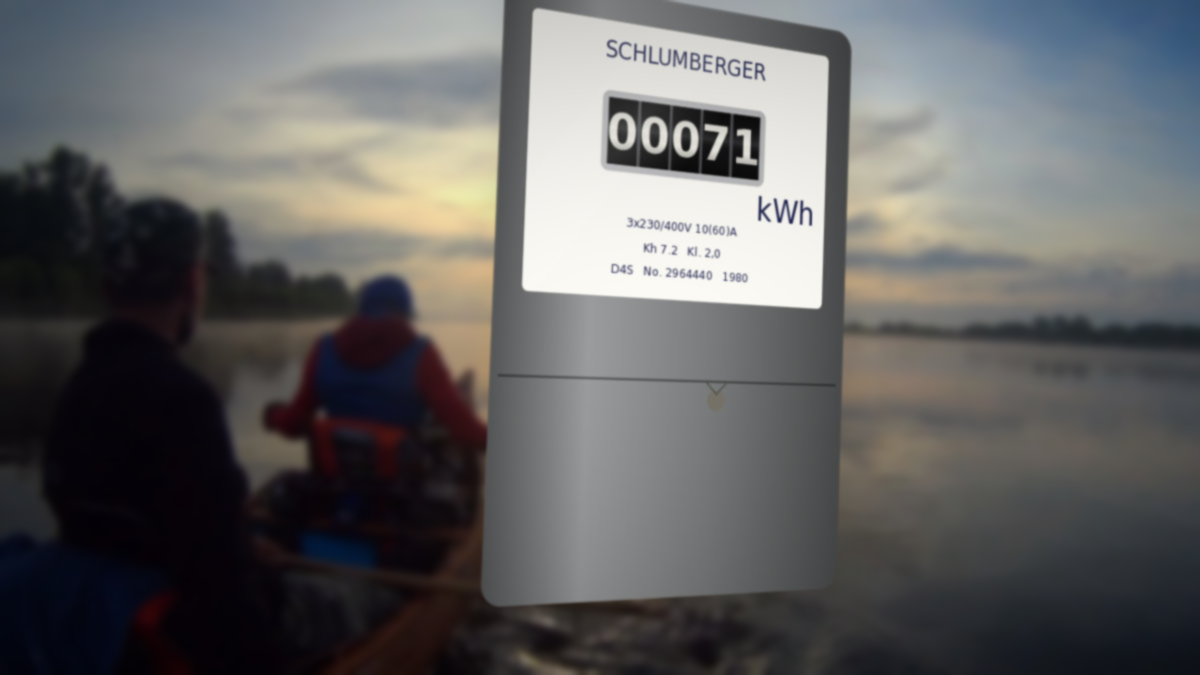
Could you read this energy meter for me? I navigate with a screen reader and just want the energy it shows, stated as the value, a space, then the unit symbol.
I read 71 kWh
